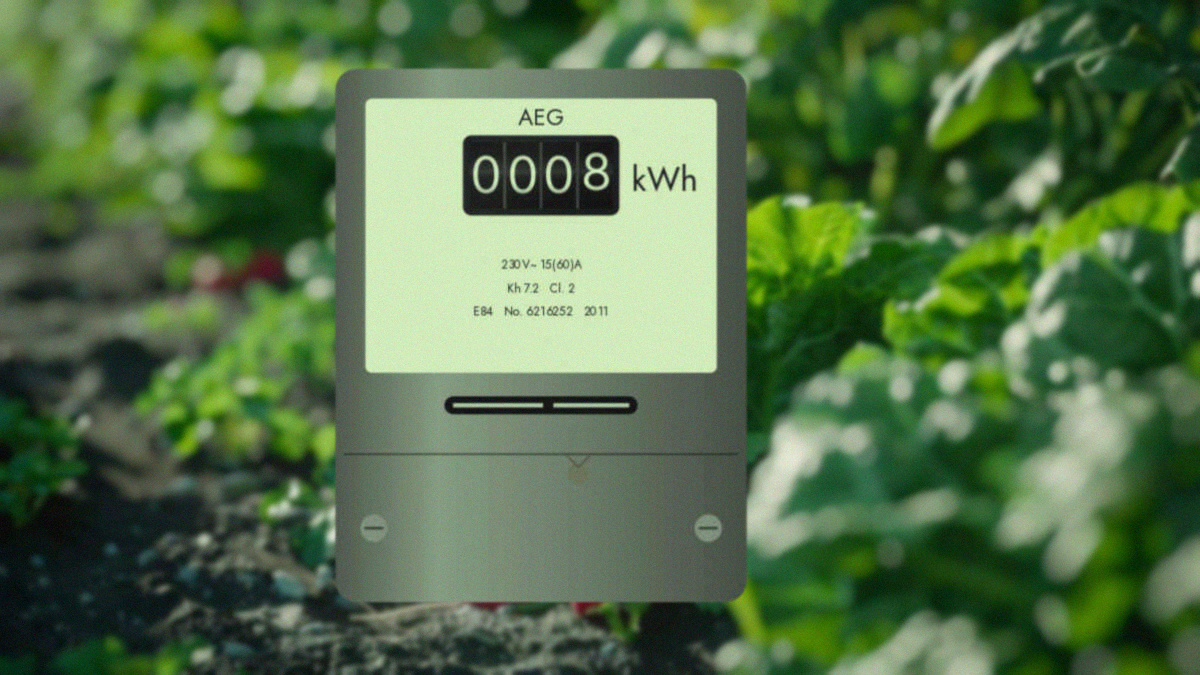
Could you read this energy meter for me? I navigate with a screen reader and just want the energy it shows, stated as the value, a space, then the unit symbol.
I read 8 kWh
